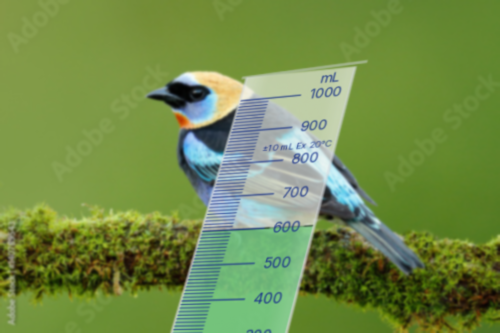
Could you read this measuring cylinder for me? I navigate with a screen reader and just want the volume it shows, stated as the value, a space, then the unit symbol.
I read 600 mL
